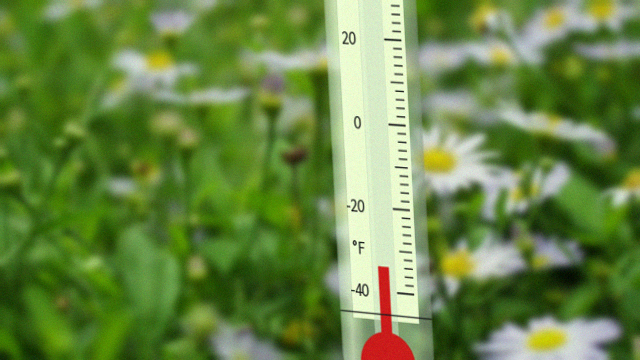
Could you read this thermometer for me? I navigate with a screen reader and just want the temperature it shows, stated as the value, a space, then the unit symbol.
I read -34 °F
